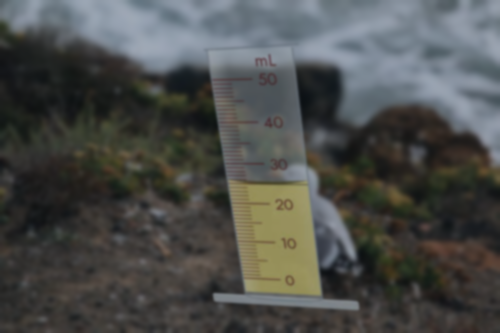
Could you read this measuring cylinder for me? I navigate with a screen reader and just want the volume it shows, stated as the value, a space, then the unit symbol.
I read 25 mL
